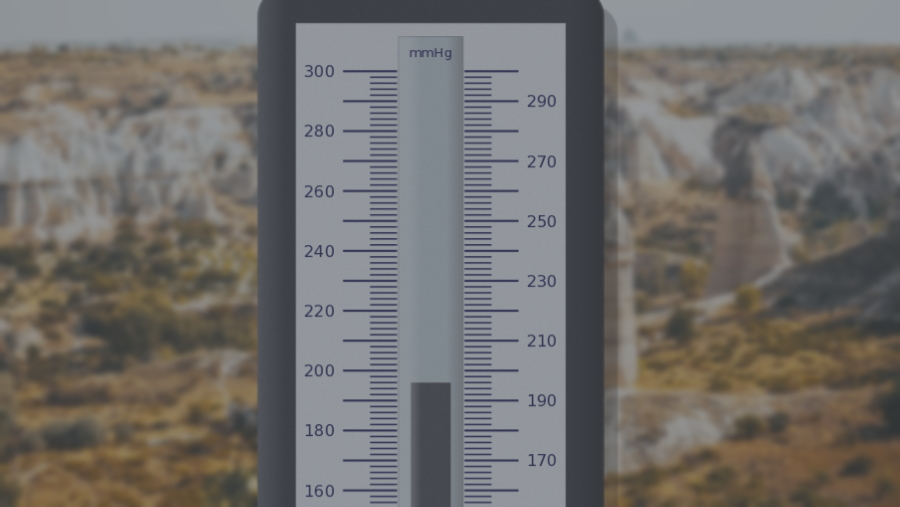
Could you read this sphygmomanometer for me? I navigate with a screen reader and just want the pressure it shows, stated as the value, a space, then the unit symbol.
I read 196 mmHg
